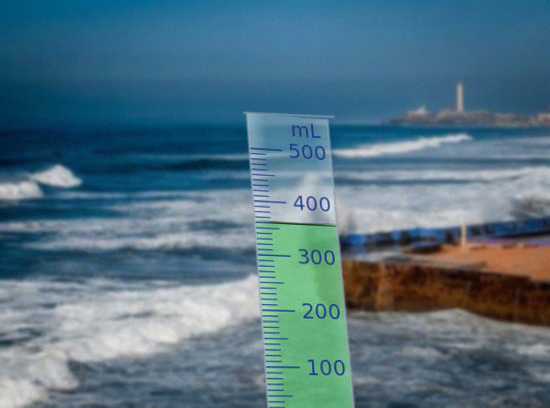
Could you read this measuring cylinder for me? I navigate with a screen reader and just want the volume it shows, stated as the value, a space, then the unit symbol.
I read 360 mL
